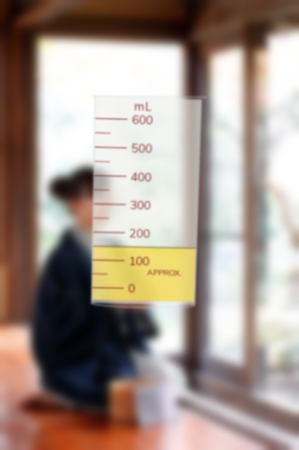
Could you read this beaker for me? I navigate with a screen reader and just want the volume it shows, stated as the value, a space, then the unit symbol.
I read 150 mL
